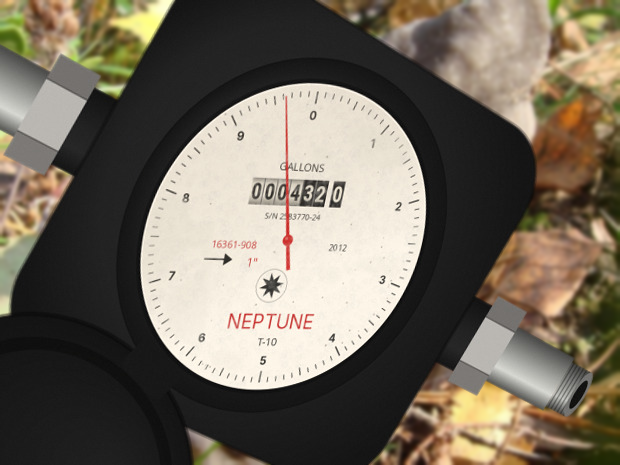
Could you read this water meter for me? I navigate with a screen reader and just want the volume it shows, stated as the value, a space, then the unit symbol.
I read 4319.6 gal
